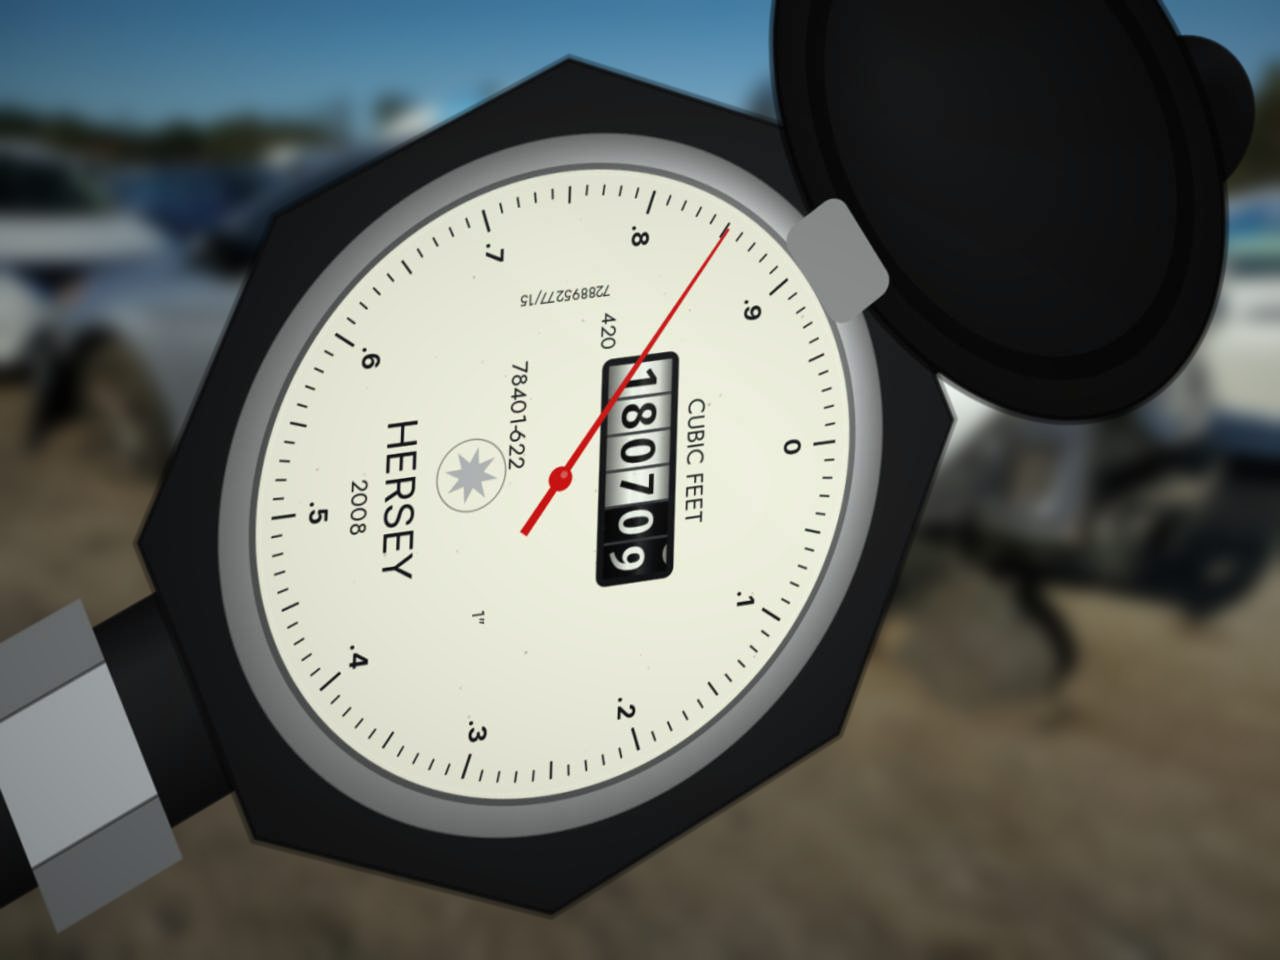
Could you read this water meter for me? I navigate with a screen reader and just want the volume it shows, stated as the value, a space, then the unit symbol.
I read 180708.85 ft³
